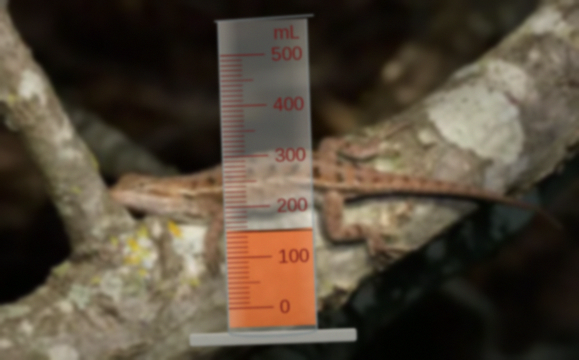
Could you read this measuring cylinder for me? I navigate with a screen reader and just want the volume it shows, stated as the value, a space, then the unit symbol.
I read 150 mL
